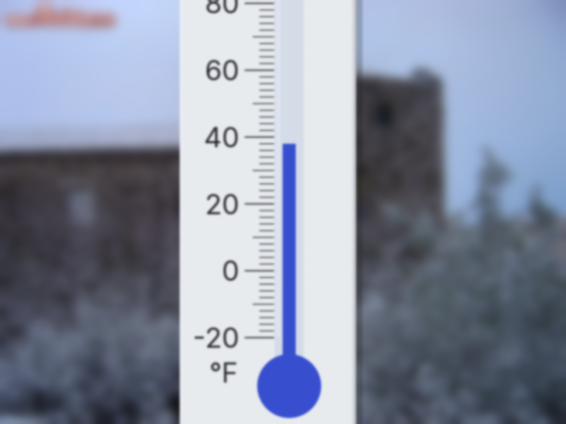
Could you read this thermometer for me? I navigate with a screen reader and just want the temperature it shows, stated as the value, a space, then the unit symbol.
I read 38 °F
